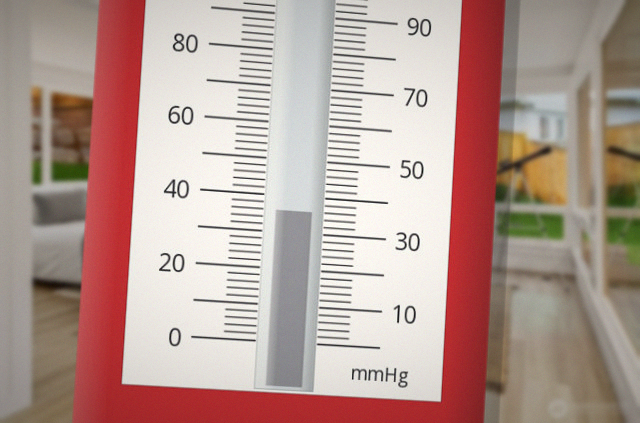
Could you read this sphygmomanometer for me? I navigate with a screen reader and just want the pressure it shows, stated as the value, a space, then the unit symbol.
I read 36 mmHg
